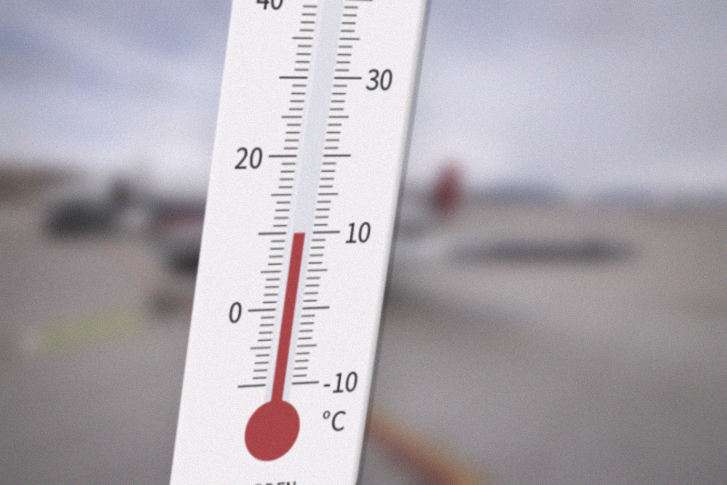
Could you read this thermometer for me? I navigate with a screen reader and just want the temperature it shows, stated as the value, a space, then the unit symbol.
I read 10 °C
